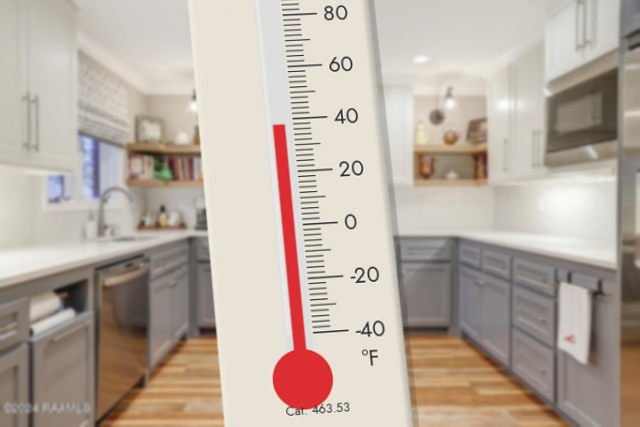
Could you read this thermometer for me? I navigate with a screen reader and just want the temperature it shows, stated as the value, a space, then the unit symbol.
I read 38 °F
